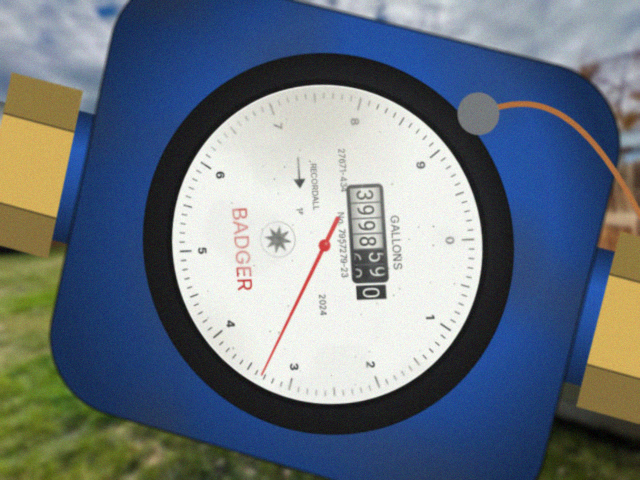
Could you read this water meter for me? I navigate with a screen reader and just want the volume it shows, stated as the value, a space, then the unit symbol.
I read 3998593.3 gal
